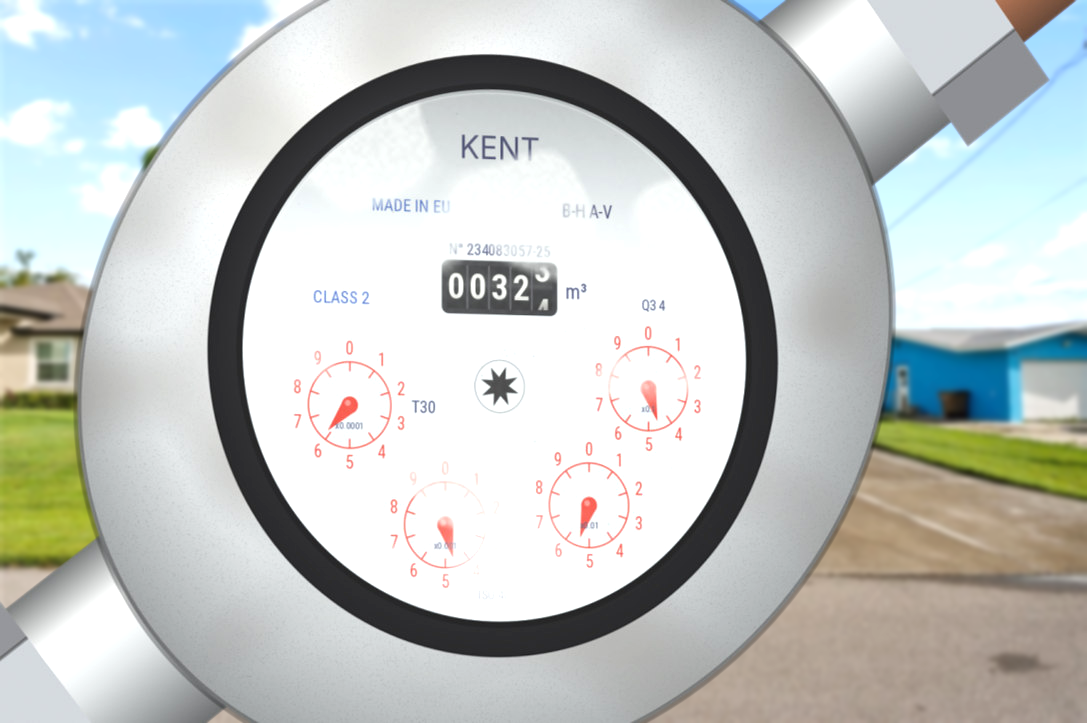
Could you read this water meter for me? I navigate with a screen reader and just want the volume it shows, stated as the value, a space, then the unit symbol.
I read 323.4546 m³
